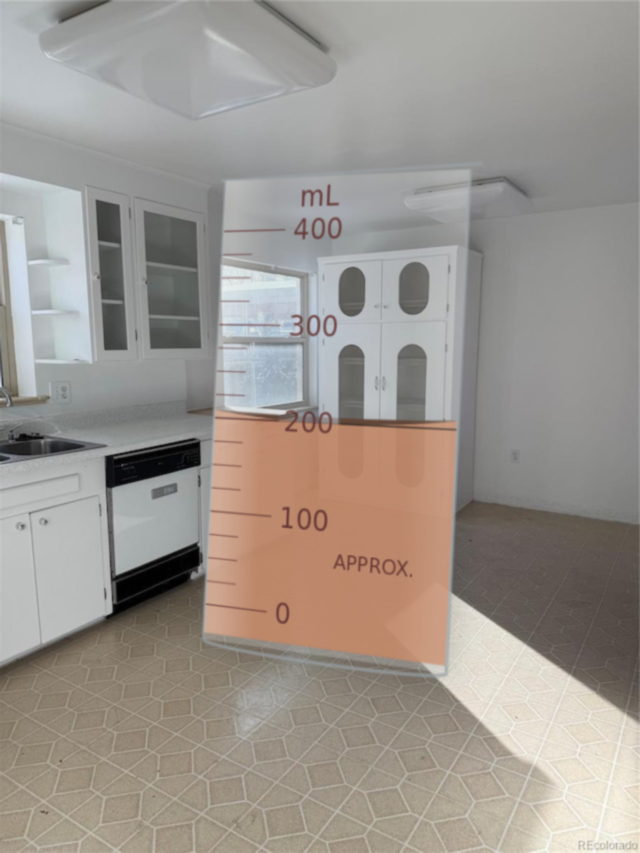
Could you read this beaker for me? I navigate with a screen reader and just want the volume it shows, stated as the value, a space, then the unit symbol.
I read 200 mL
